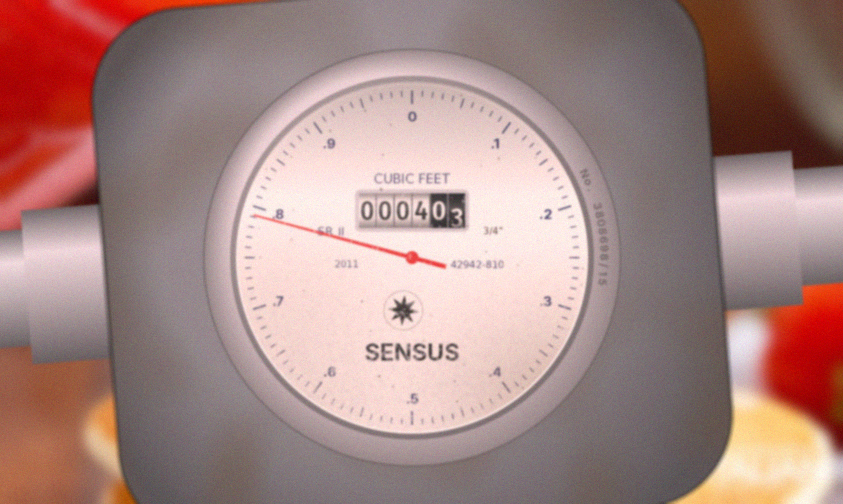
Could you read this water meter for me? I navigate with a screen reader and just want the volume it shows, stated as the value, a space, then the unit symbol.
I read 402.79 ft³
